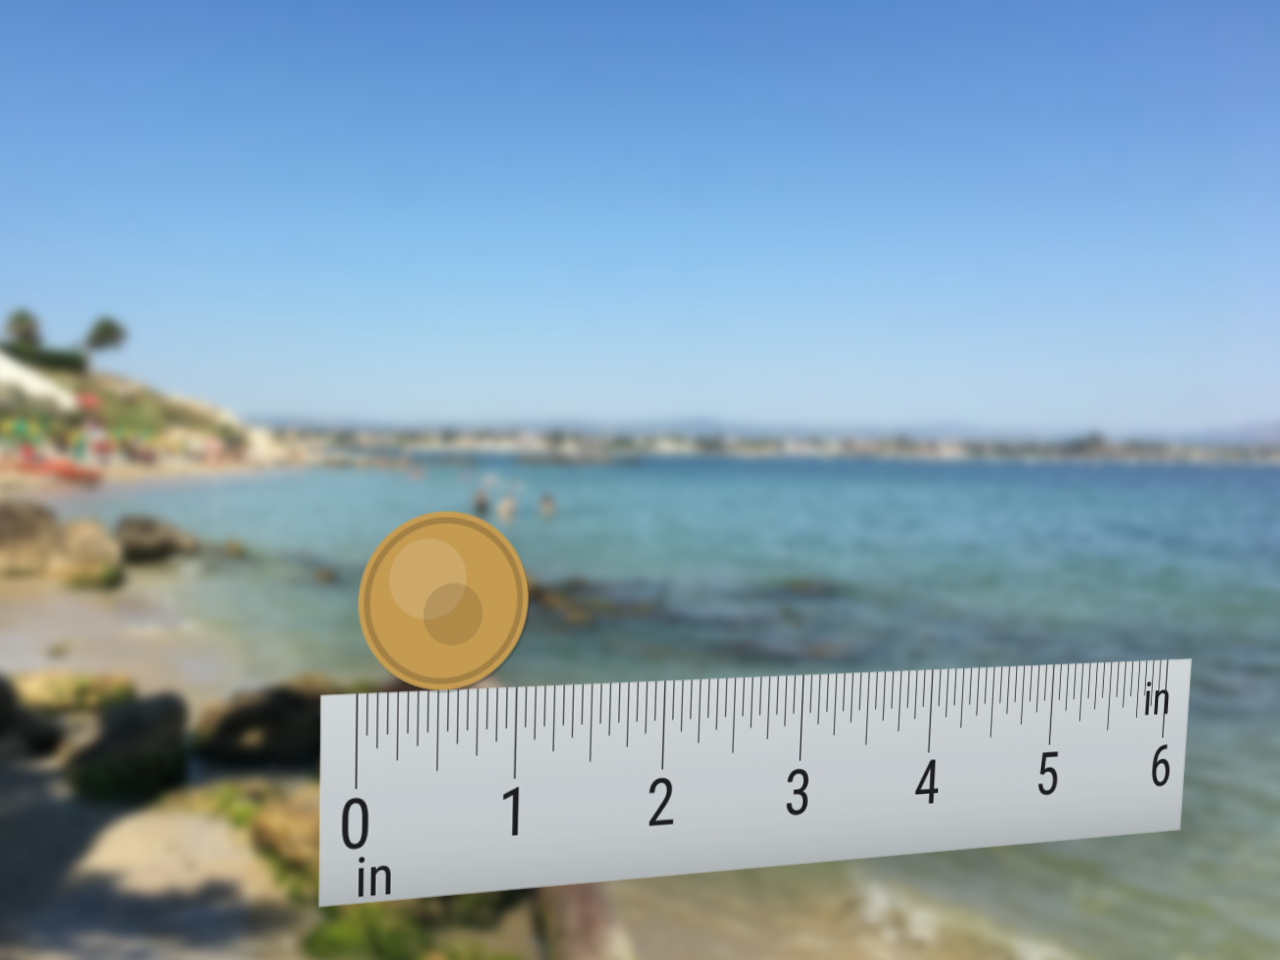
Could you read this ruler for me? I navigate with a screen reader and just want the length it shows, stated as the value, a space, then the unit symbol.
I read 1.0625 in
